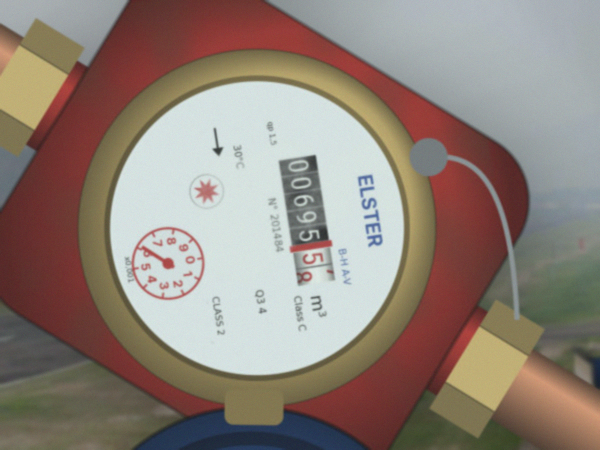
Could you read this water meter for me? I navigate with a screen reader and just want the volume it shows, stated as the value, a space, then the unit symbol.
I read 695.576 m³
